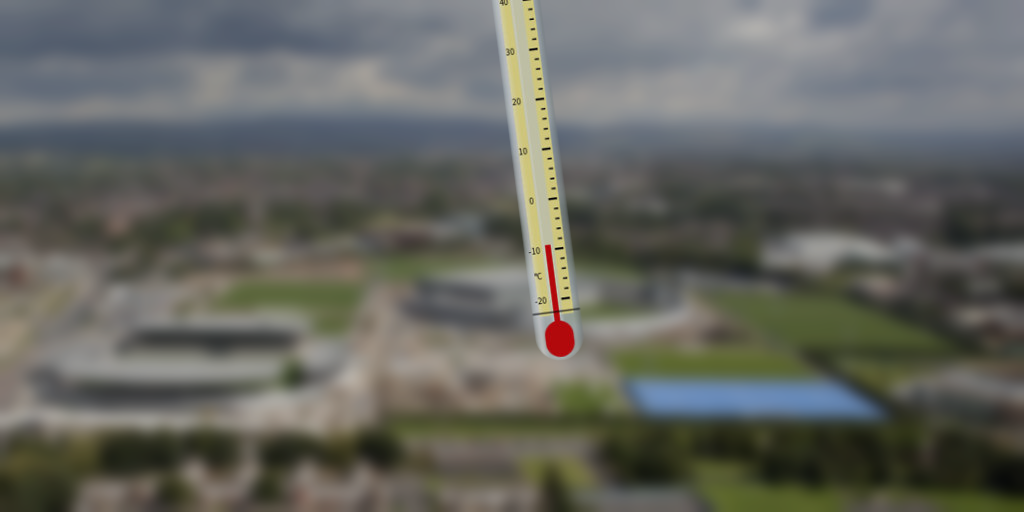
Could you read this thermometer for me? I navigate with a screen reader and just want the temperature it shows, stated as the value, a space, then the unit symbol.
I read -9 °C
